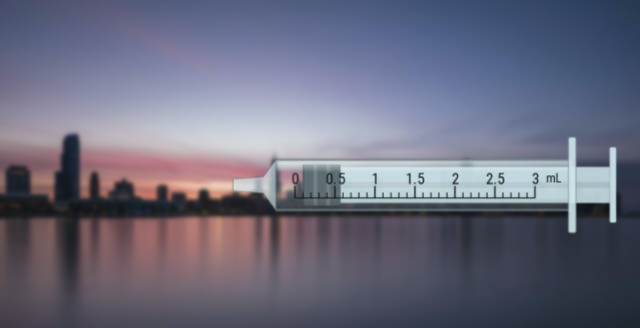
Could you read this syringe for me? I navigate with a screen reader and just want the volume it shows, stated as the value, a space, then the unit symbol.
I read 0.1 mL
